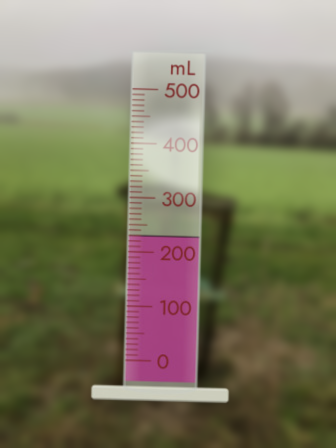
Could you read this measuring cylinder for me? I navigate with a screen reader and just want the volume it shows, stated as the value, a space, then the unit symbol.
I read 230 mL
